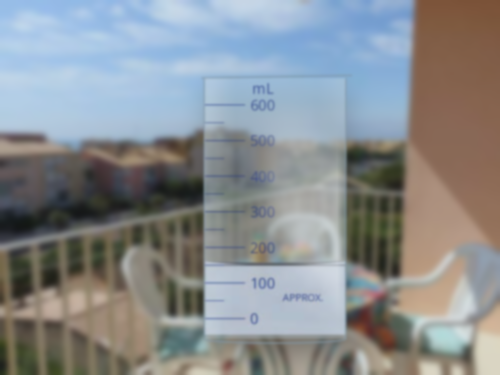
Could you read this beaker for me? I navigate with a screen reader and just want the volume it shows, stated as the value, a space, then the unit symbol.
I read 150 mL
